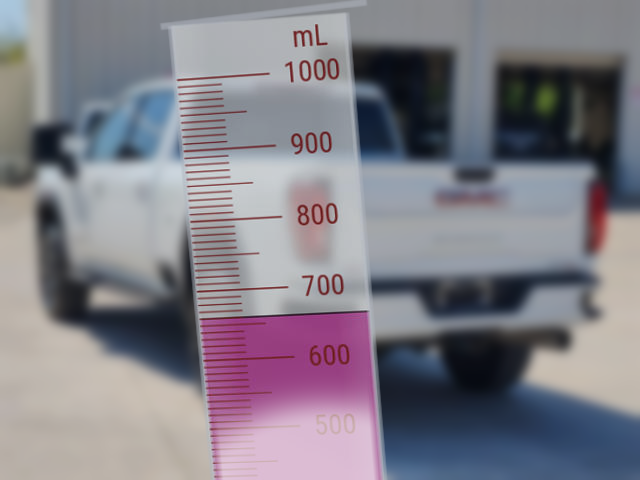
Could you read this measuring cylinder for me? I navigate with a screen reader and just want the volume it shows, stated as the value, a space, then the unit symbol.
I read 660 mL
